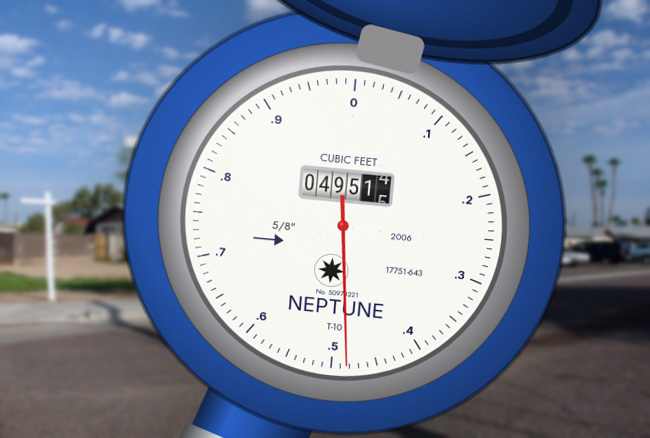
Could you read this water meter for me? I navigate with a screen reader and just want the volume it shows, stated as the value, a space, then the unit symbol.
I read 49514.48 ft³
